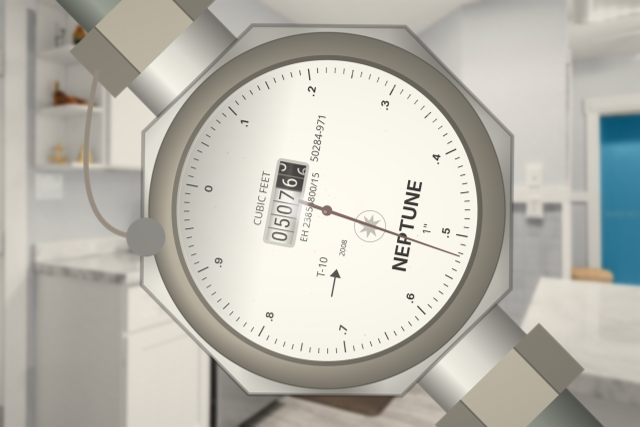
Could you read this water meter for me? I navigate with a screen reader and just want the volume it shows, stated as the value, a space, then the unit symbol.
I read 50765.52 ft³
